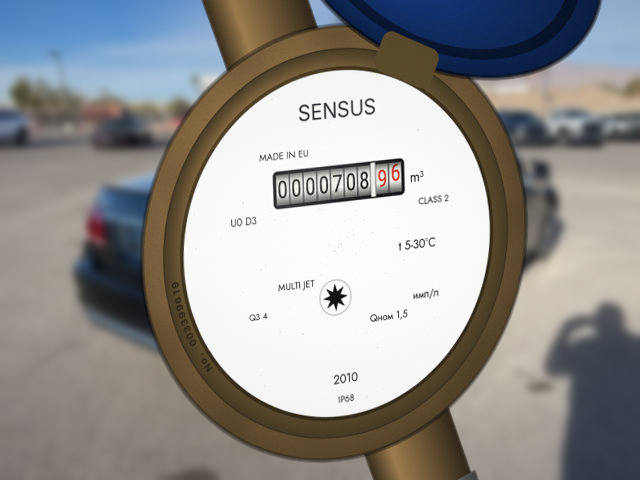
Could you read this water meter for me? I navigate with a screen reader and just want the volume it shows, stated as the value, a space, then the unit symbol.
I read 708.96 m³
